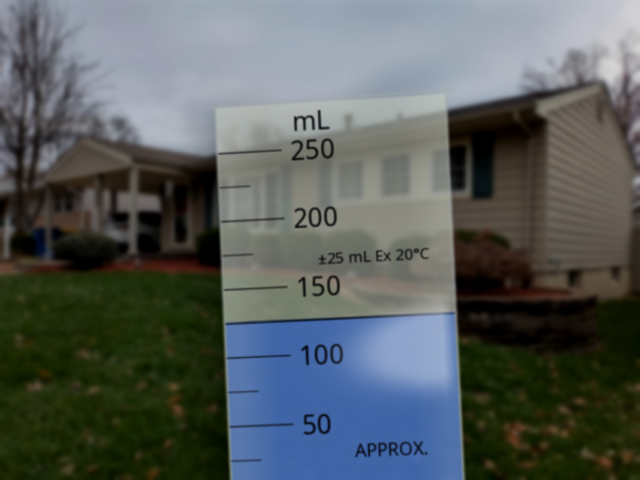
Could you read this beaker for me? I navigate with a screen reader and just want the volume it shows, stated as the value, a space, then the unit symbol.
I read 125 mL
